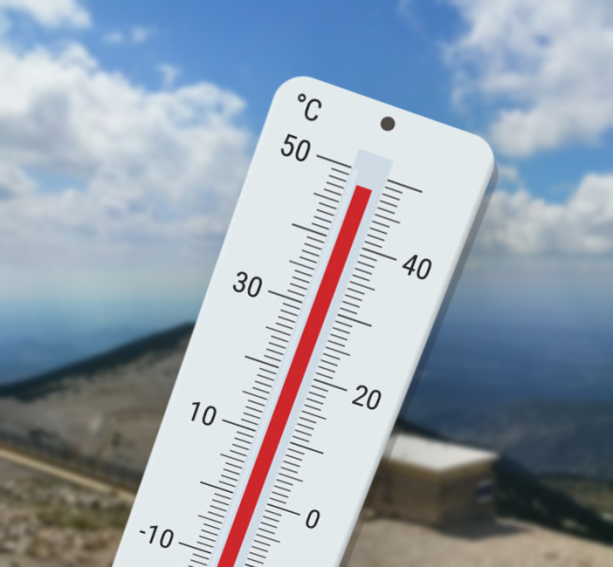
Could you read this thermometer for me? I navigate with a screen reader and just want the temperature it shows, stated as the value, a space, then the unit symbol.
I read 48 °C
